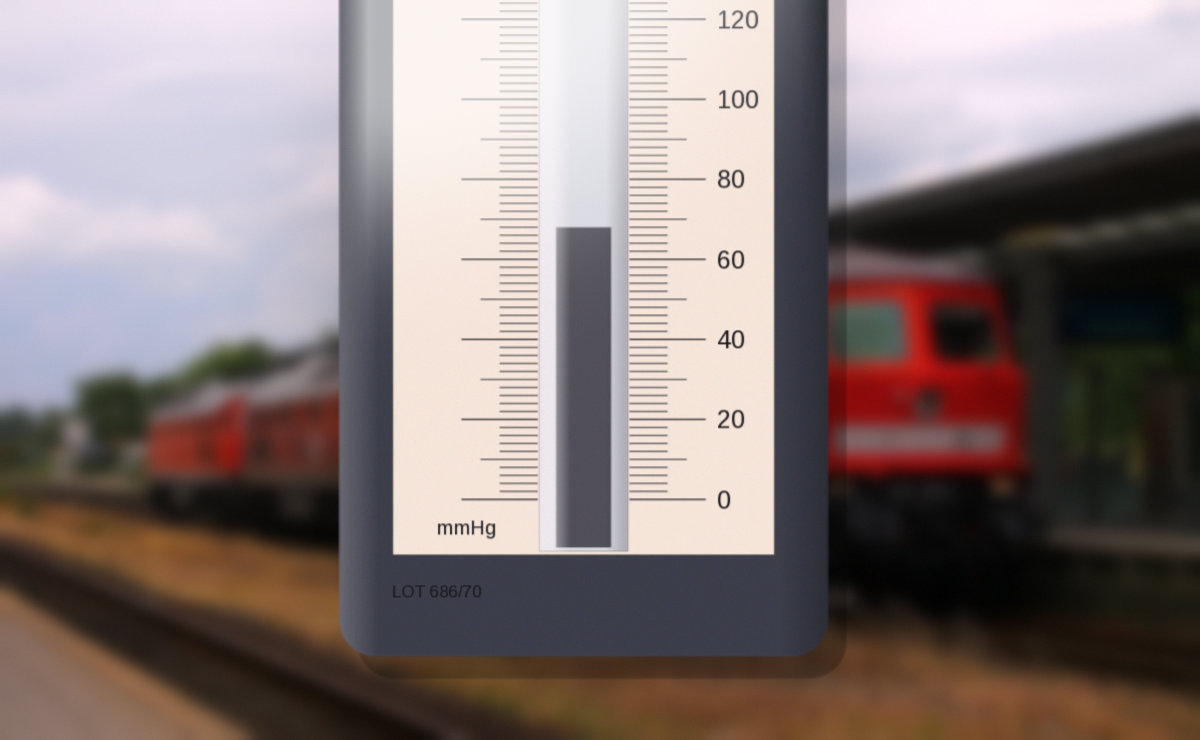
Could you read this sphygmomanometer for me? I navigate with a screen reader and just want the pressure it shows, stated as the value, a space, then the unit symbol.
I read 68 mmHg
